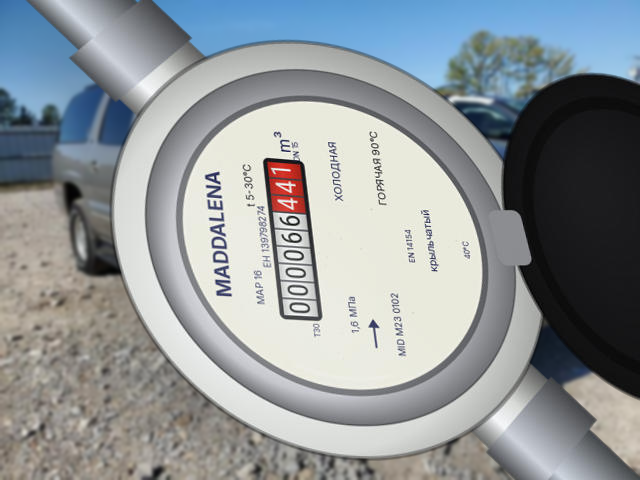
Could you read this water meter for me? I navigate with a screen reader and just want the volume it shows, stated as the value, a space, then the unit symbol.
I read 66.441 m³
